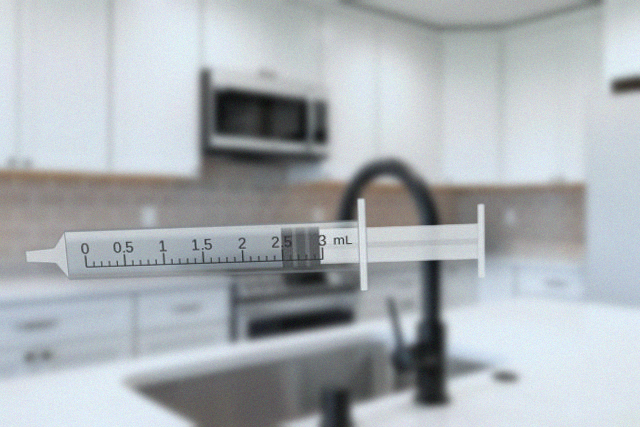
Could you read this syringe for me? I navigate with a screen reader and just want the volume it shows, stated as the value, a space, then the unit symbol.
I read 2.5 mL
